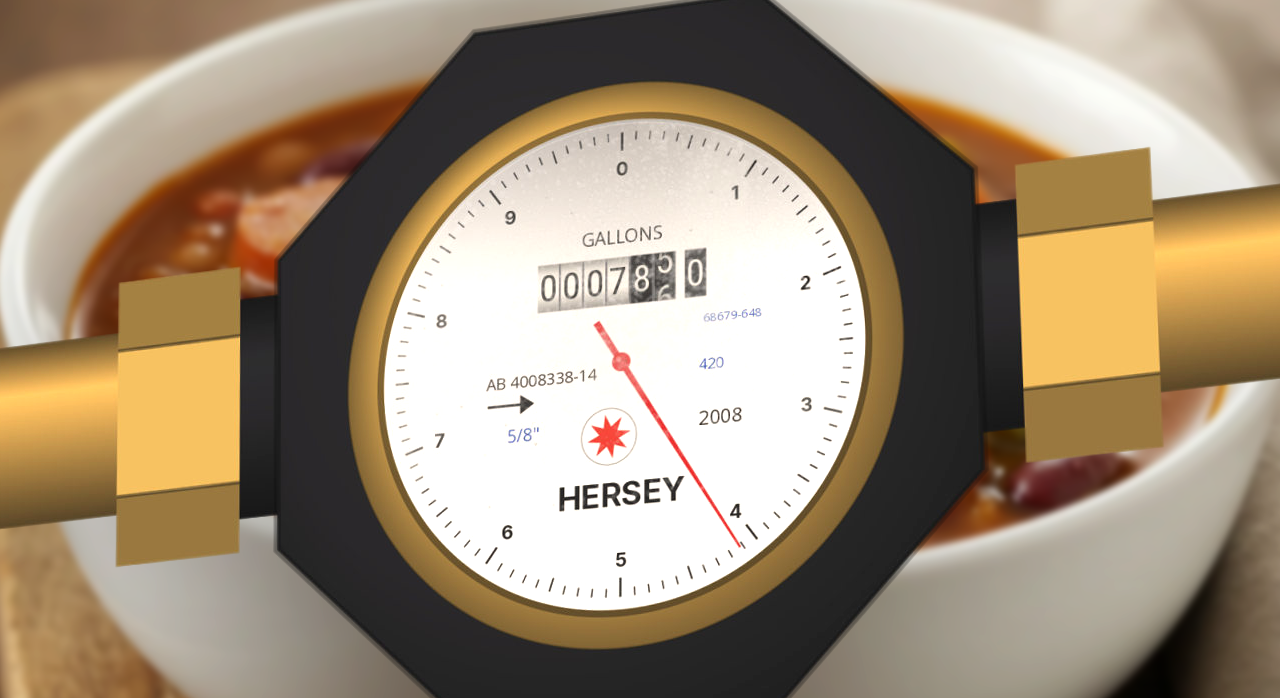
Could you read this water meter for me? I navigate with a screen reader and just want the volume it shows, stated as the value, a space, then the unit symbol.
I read 7854.1 gal
